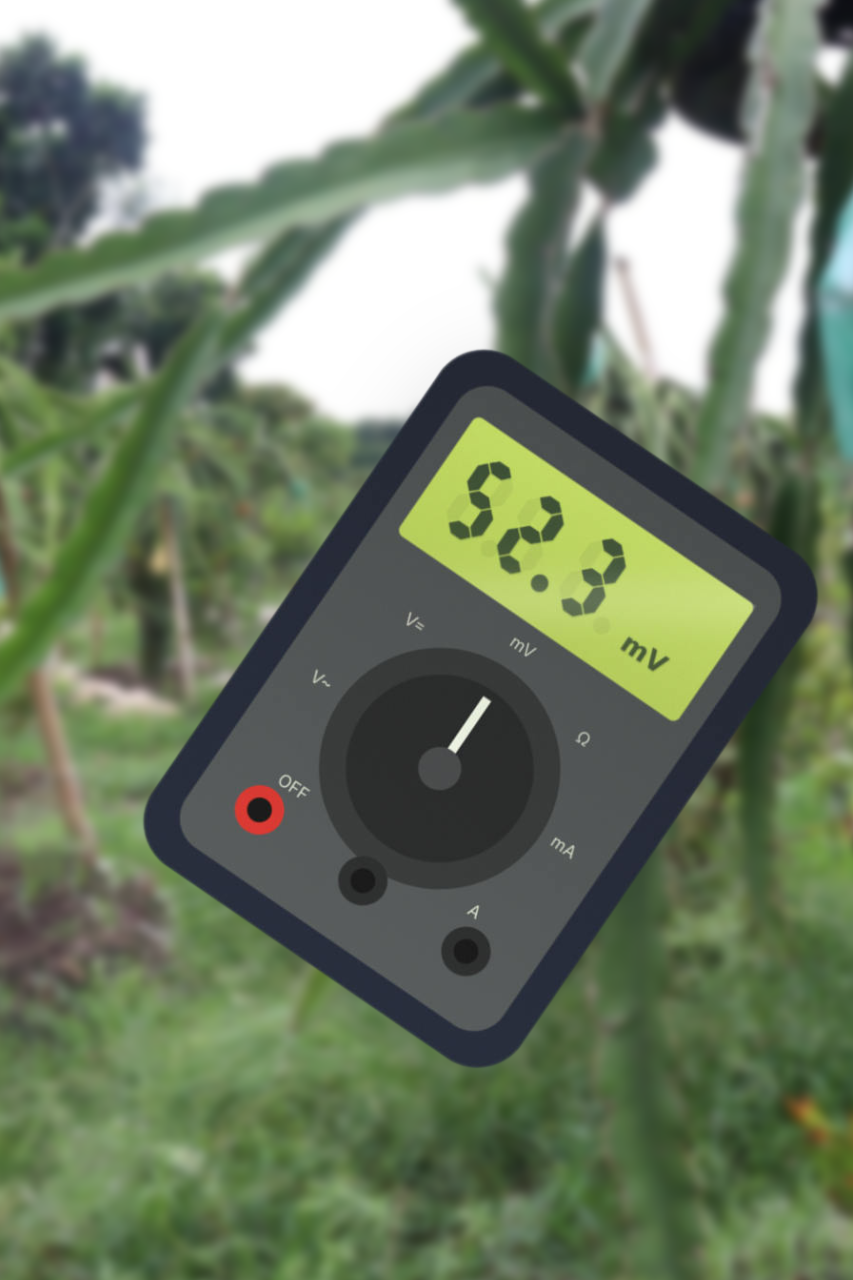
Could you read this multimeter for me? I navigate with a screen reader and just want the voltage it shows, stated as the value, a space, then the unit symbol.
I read 52.3 mV
